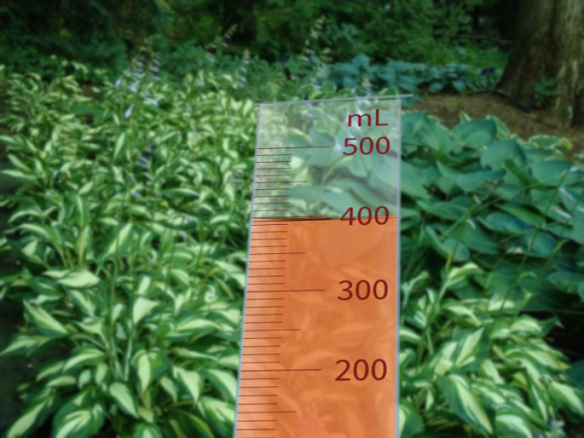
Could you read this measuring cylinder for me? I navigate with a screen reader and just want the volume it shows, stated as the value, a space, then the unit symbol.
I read 395 mL
